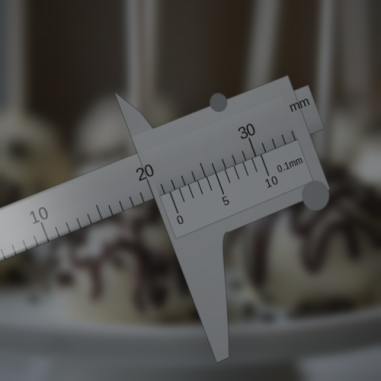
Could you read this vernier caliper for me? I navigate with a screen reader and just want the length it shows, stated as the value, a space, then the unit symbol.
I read 21.5 mm
